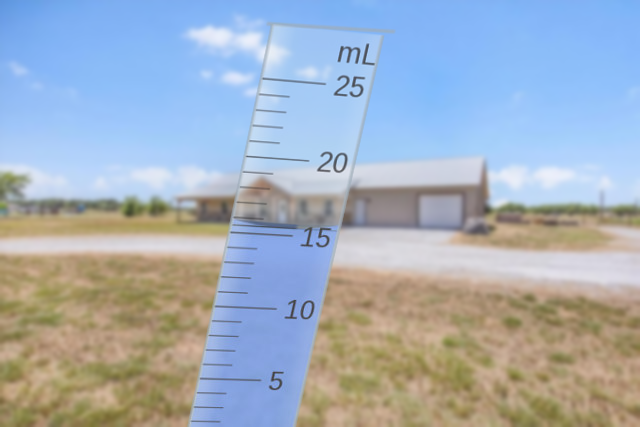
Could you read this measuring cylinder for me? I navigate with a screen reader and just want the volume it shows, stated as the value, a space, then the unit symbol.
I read 15.5 mL
